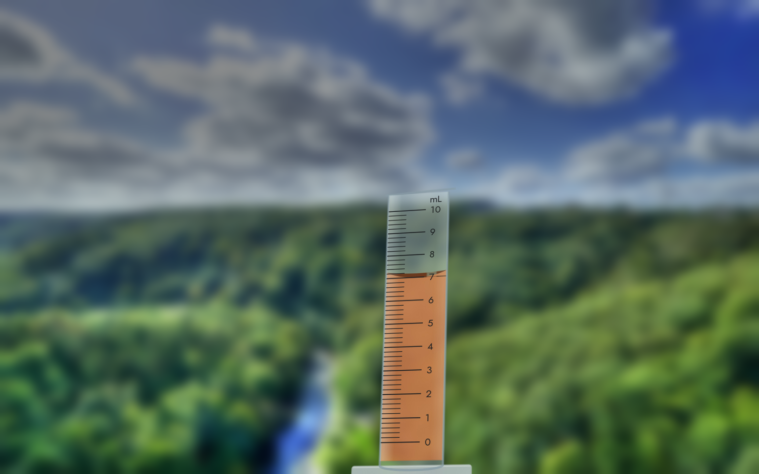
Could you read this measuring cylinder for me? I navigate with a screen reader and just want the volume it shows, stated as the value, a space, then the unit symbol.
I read 7 mL
